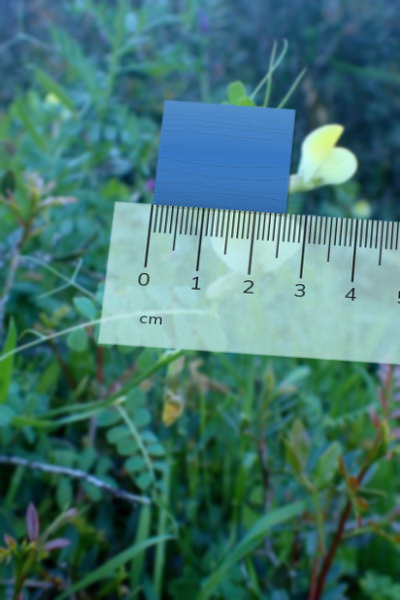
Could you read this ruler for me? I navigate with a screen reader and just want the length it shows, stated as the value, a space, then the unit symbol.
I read 2.6 cm
